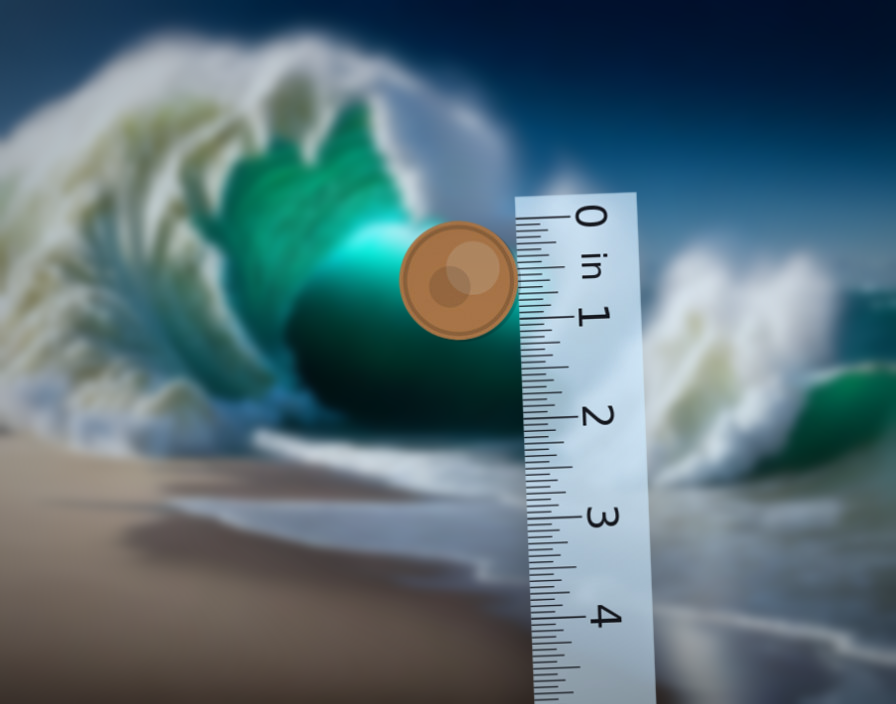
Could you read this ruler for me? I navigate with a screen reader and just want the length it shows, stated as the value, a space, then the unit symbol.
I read 1.1875 in
